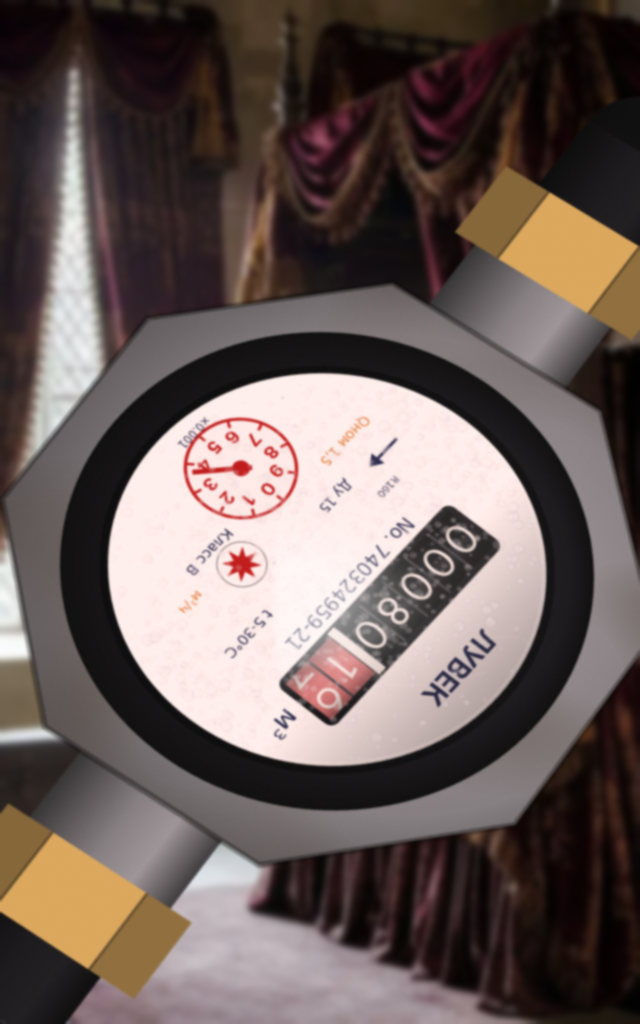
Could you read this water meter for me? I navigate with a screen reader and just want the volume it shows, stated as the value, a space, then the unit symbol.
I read 80.163 m³
